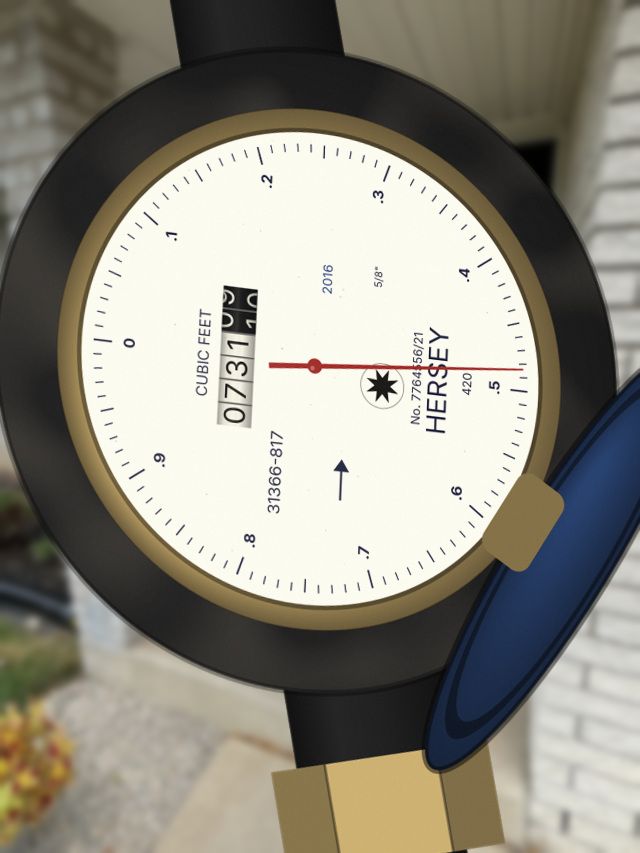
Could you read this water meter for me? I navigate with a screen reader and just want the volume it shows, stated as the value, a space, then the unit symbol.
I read 73109.48 ft³
